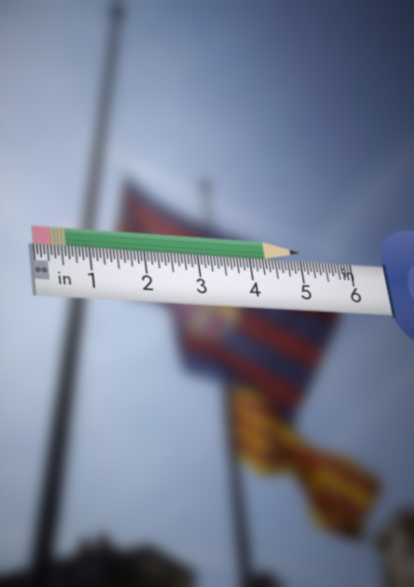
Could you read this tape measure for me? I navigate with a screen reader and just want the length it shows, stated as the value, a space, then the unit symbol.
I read 5 in
